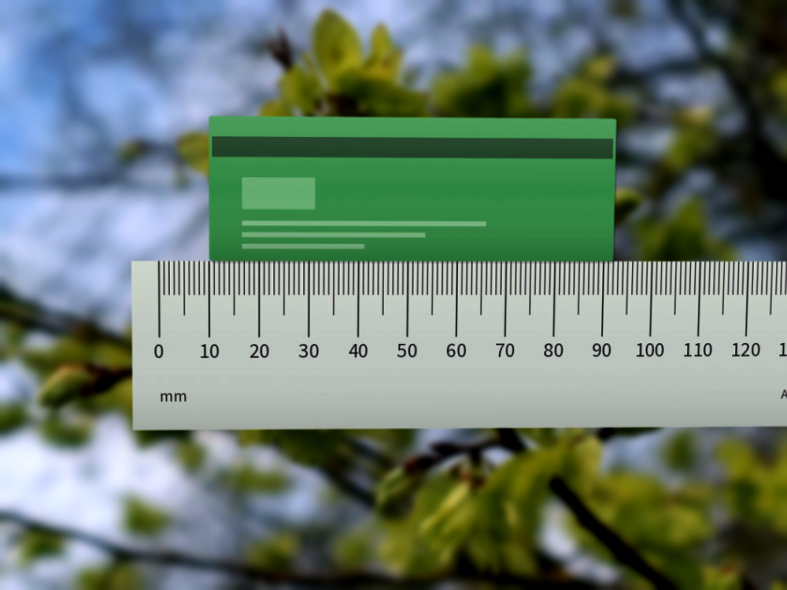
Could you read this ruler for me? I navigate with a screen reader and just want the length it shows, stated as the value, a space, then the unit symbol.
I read 82 mm
